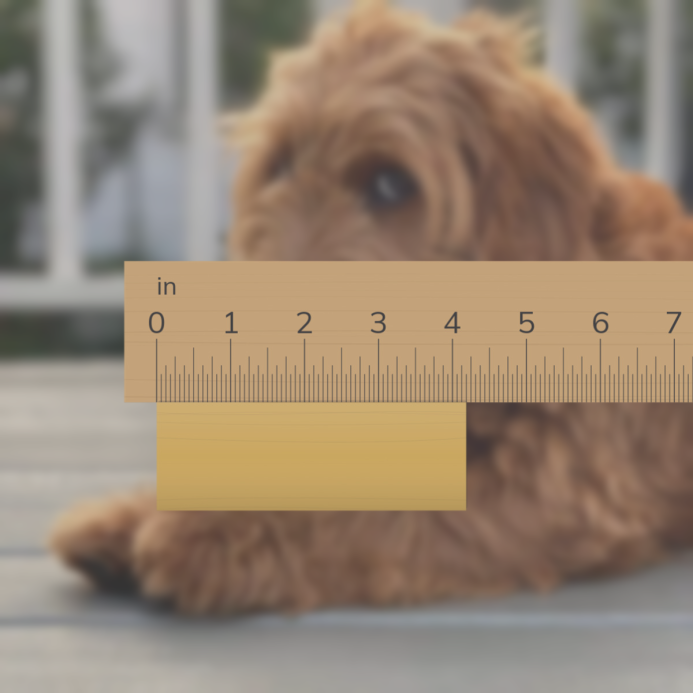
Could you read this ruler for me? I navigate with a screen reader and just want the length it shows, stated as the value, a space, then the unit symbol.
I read 4.1875 in
